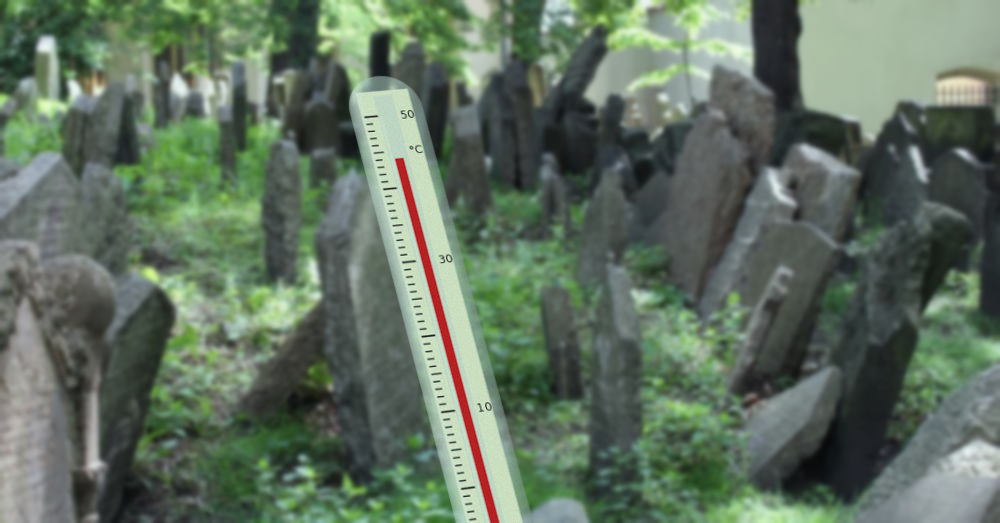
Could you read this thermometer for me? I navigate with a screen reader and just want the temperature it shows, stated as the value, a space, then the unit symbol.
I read 44 °C
